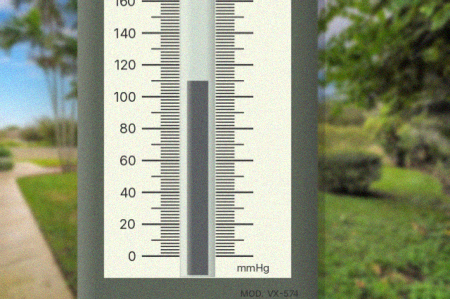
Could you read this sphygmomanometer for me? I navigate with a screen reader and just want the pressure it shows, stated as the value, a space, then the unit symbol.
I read 110 mmHg
